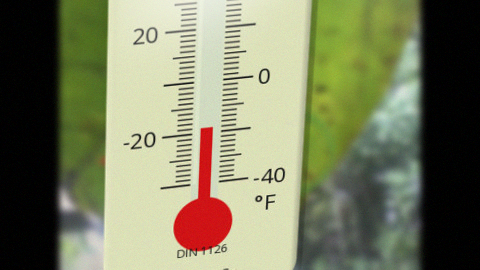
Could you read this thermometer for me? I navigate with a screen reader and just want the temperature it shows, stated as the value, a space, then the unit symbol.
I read -18 °F
